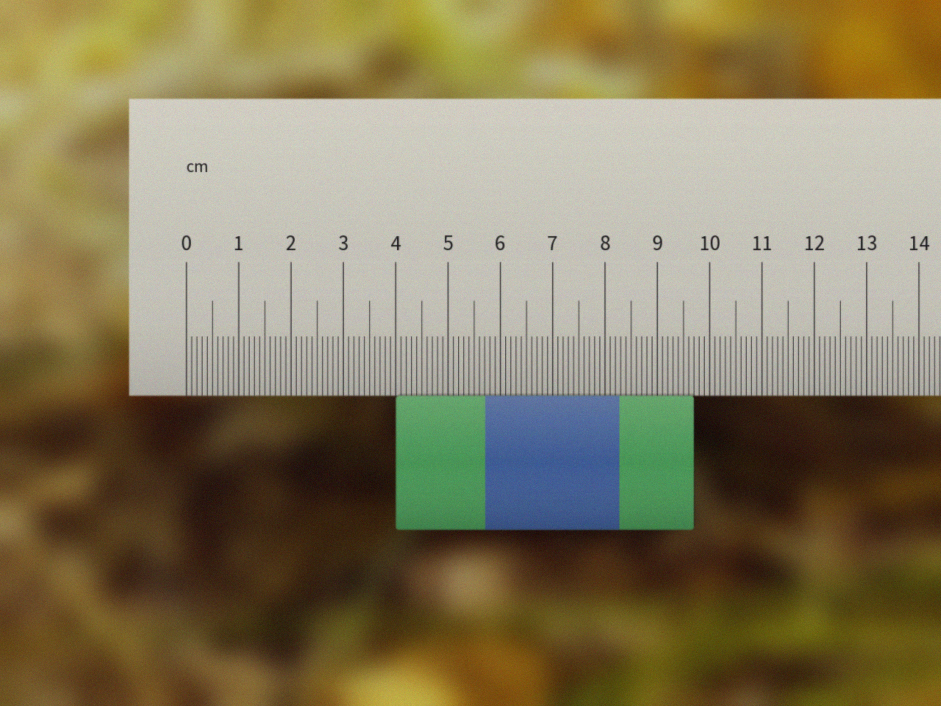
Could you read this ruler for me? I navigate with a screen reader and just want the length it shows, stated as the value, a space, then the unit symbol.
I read 5.7 cm
